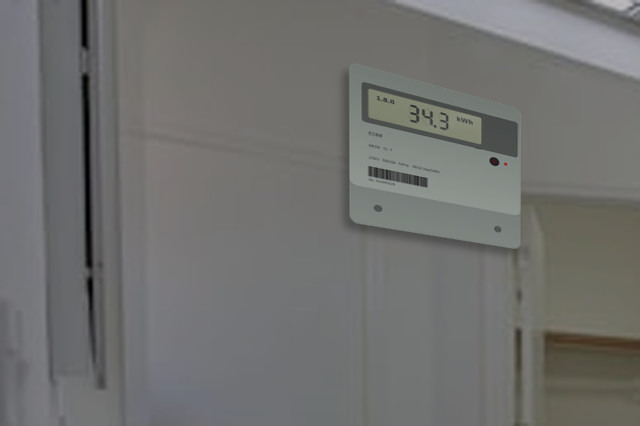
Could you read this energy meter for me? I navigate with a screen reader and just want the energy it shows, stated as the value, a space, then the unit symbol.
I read 34.3 kWh
